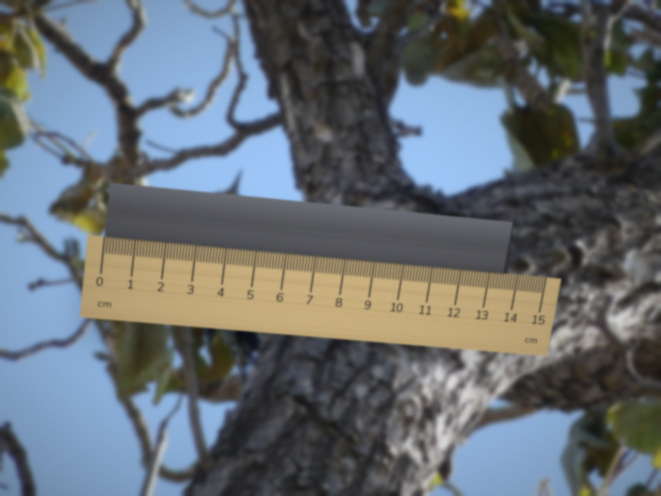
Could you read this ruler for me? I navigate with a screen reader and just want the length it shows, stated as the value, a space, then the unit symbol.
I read 13.5 cm
